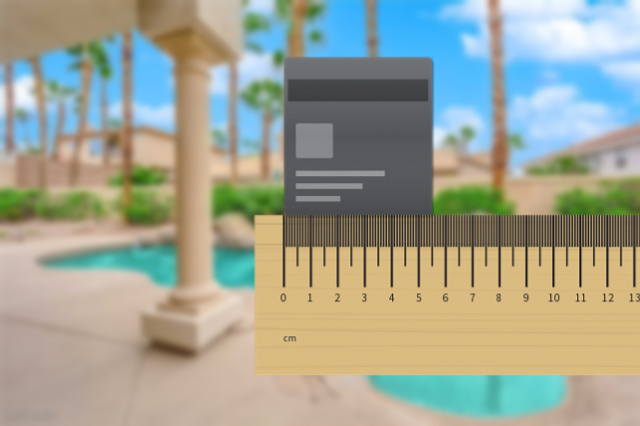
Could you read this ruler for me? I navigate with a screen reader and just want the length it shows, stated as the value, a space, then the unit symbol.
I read 5.5 cm
